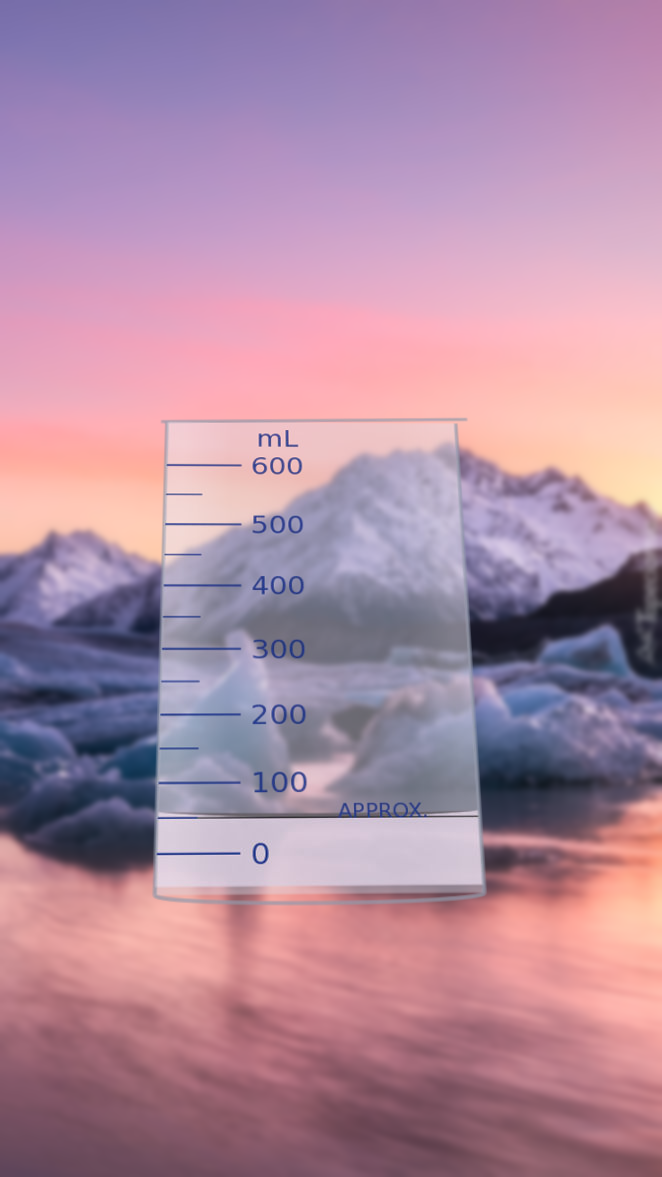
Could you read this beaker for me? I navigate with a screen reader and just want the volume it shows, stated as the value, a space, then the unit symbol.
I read 50 mL
